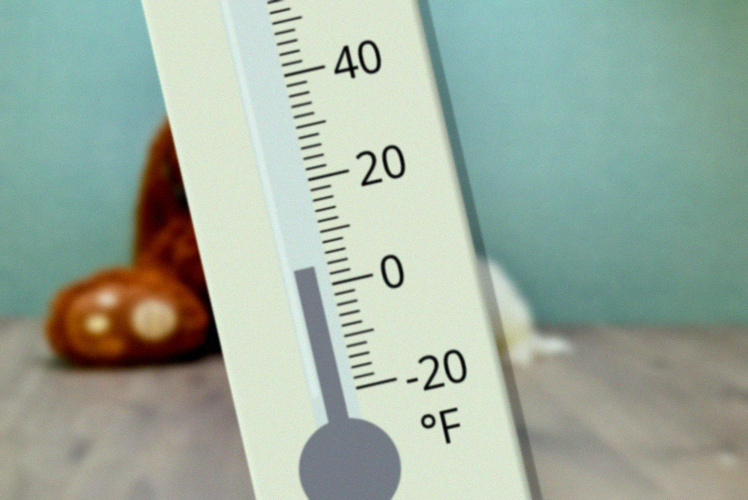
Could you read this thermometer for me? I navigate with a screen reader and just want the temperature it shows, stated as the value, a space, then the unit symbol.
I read 4 °F
